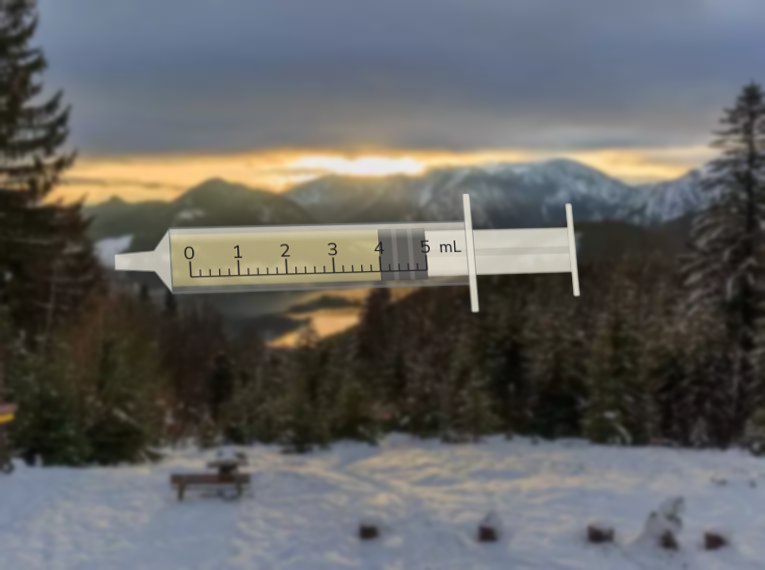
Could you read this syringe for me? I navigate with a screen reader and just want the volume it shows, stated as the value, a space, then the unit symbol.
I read 4 mL
